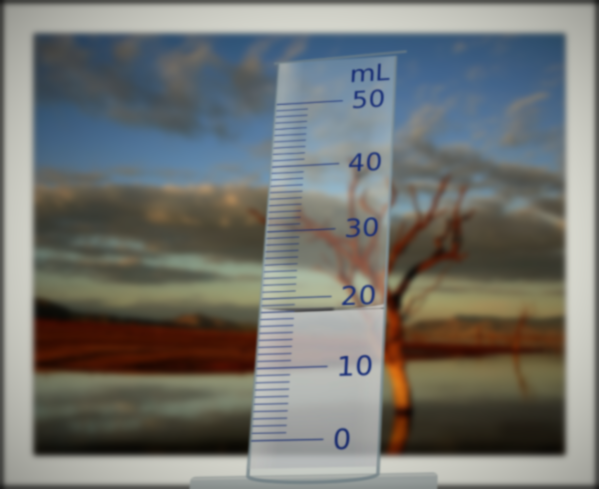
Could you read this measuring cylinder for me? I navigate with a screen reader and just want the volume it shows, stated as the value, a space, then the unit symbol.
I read 18 mL
